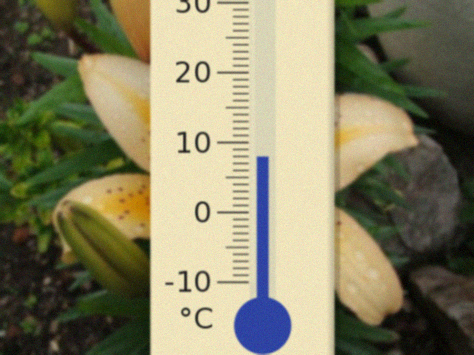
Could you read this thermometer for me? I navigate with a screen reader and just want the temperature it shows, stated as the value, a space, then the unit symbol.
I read 8 °C
